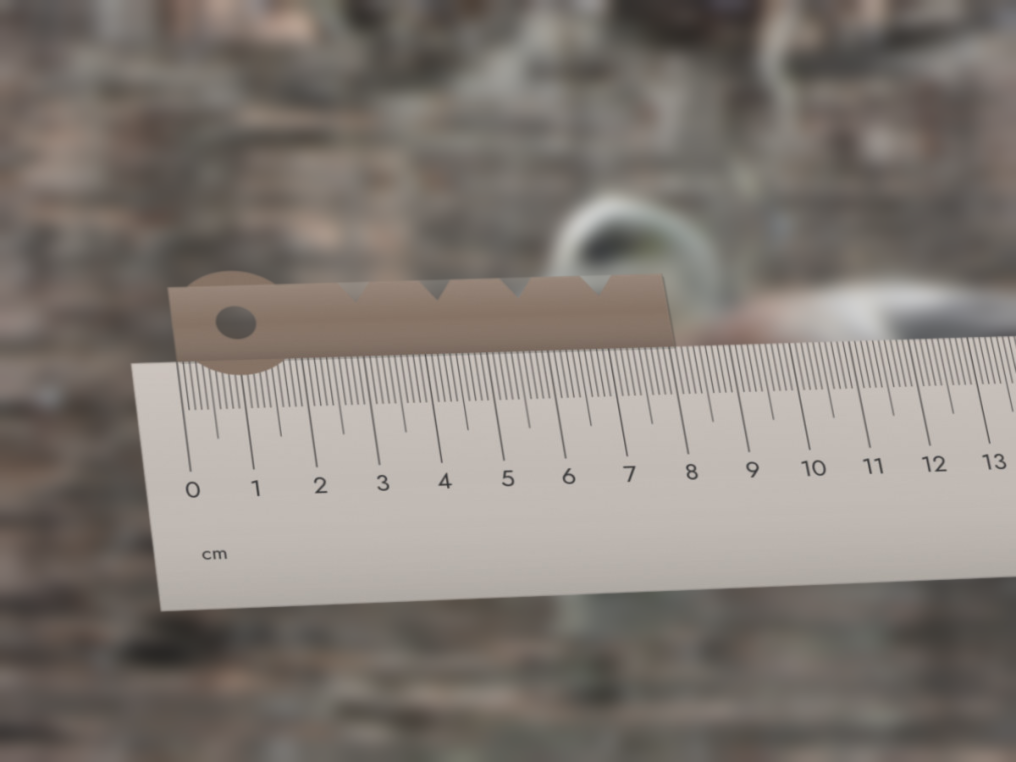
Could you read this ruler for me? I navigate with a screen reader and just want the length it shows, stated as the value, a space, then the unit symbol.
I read 8.1 cm
